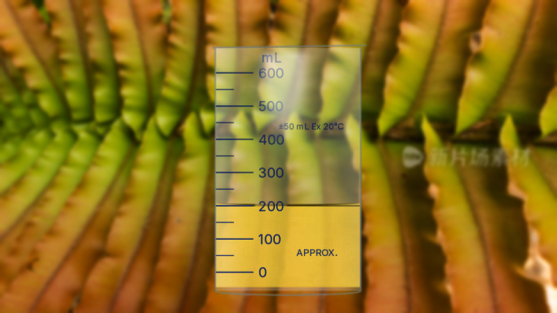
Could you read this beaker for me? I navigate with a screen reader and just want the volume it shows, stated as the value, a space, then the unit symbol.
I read 200 mL
